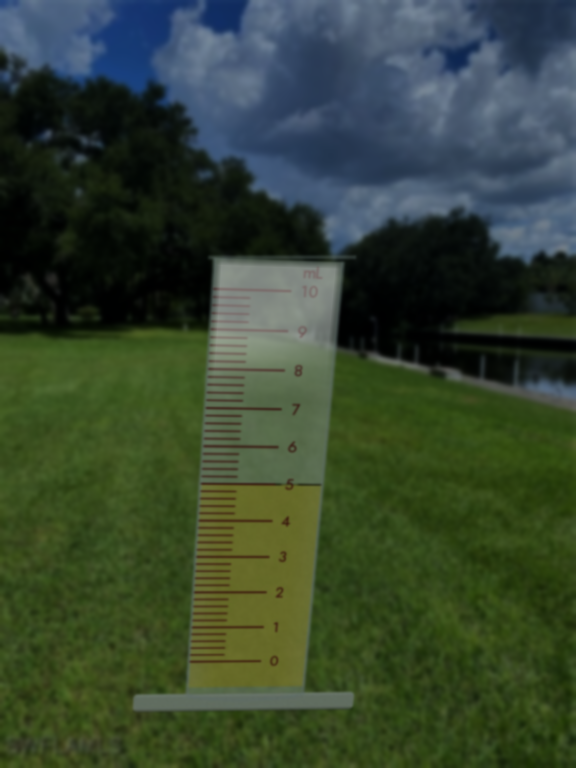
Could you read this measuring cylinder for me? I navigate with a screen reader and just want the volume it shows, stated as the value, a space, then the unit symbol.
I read 5 mL
